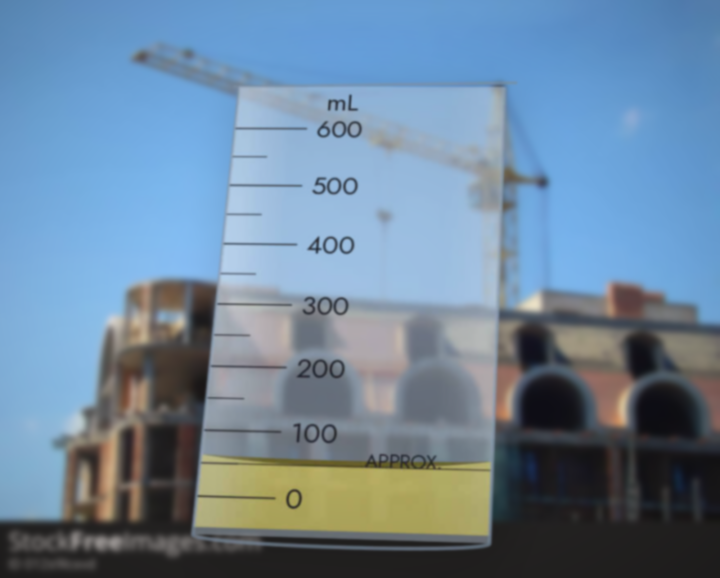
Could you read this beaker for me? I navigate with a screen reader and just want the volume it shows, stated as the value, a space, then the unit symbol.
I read 50 mL
